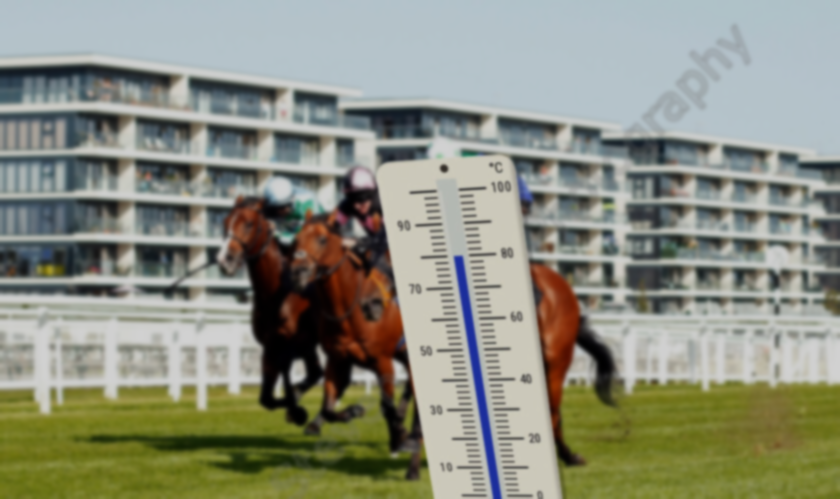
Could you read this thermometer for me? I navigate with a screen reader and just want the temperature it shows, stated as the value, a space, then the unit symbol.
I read 80 °C
